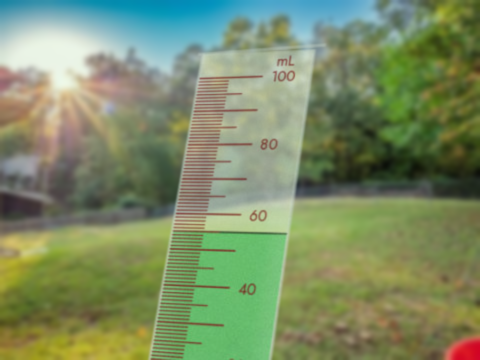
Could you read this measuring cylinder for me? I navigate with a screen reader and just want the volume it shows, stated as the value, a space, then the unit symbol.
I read 55 mL
